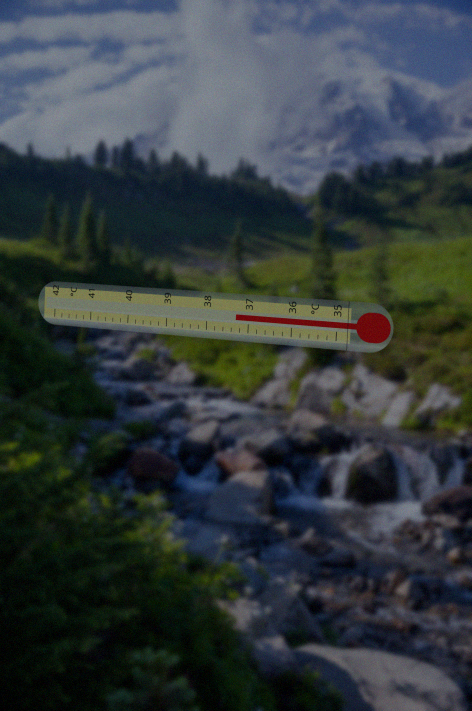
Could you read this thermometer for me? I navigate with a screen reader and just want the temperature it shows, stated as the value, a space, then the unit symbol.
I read 37.3 °C
